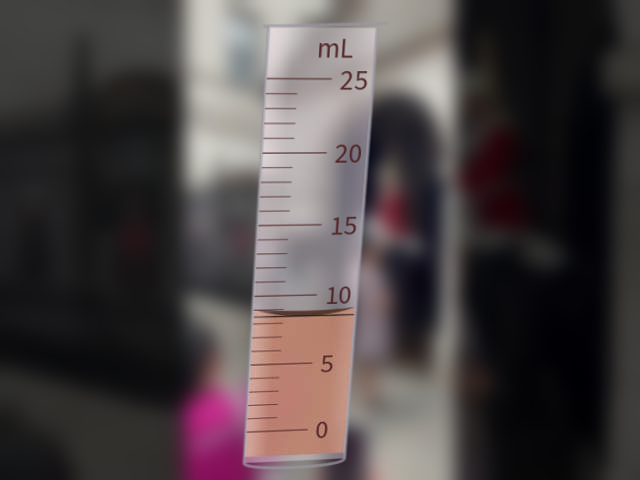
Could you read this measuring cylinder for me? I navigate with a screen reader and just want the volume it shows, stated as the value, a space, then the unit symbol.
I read 8.5 mL
